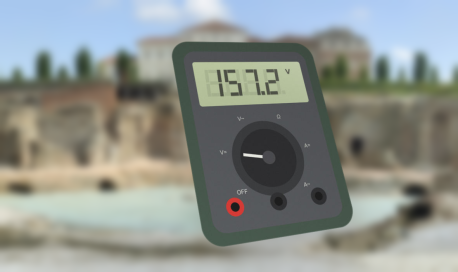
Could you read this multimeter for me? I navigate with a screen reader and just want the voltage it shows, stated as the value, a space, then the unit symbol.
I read 157.2 V
